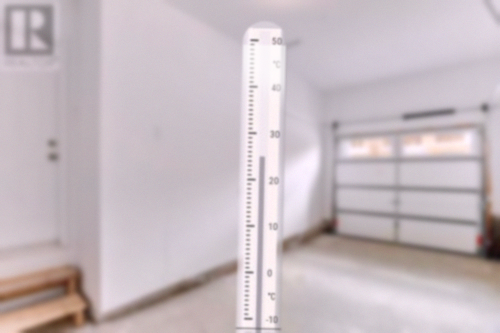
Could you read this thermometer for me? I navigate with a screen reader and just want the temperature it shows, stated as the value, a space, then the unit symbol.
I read 25 °C
